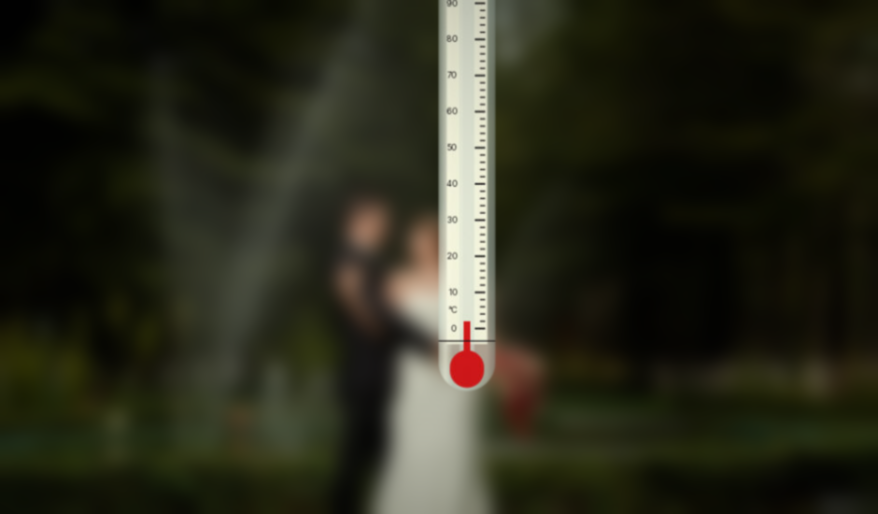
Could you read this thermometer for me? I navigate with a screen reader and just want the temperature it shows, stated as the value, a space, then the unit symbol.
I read 2 °C
